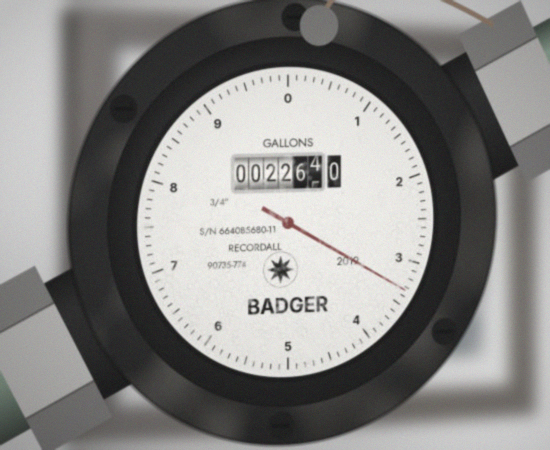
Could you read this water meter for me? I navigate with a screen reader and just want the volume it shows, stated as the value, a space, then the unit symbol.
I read 22643.3 gal
